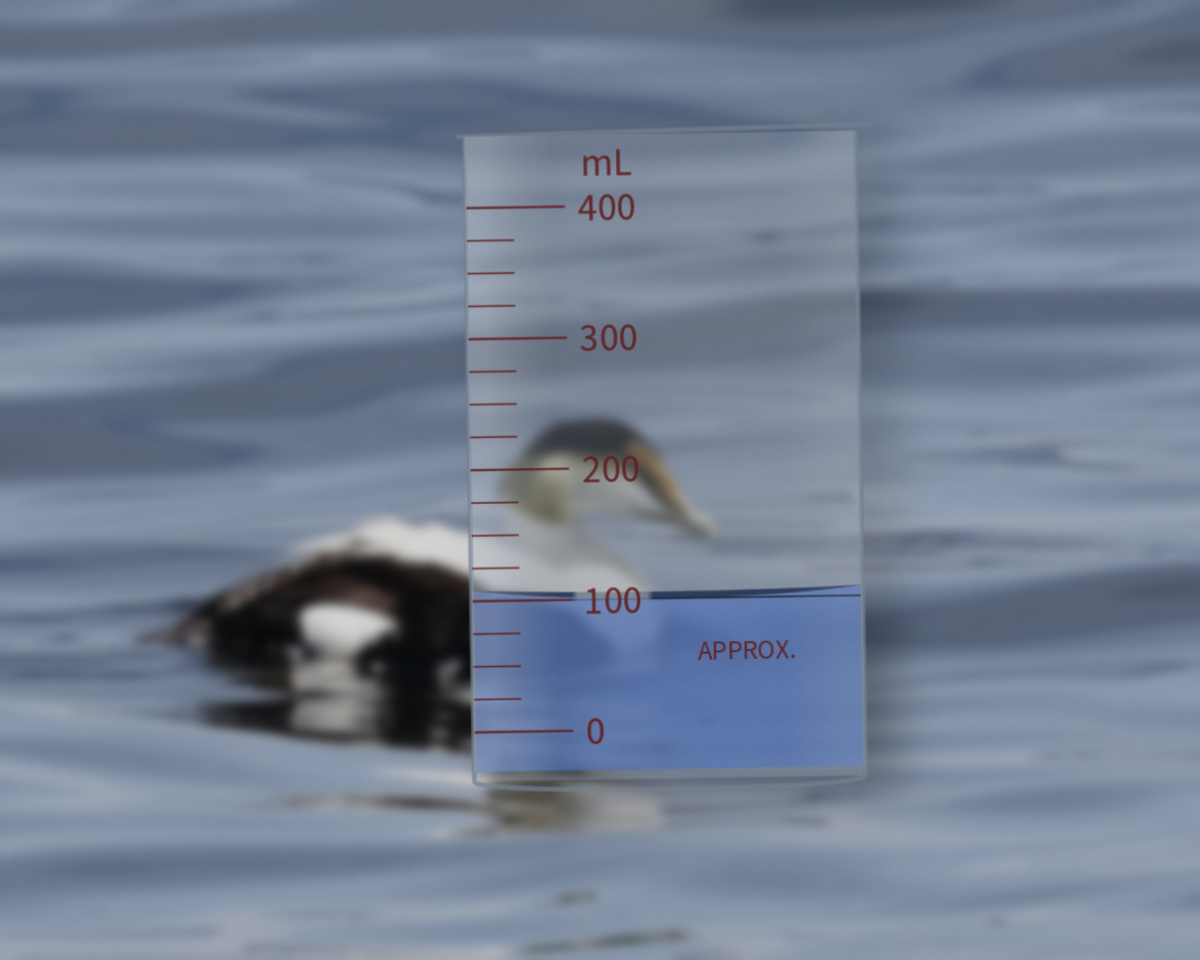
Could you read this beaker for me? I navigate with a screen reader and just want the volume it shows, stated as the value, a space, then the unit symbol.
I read 100 mL
